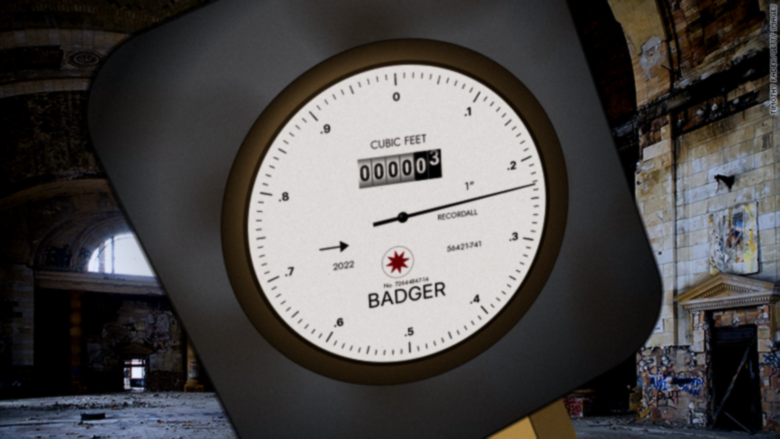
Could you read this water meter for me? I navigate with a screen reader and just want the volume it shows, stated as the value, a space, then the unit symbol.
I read 3.23 ft³
